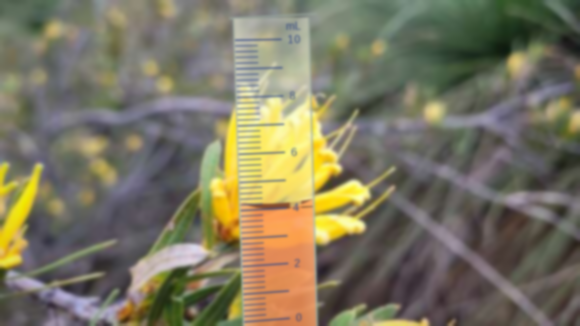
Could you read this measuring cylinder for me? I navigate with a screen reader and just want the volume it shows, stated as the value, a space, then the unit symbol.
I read 4 mL
